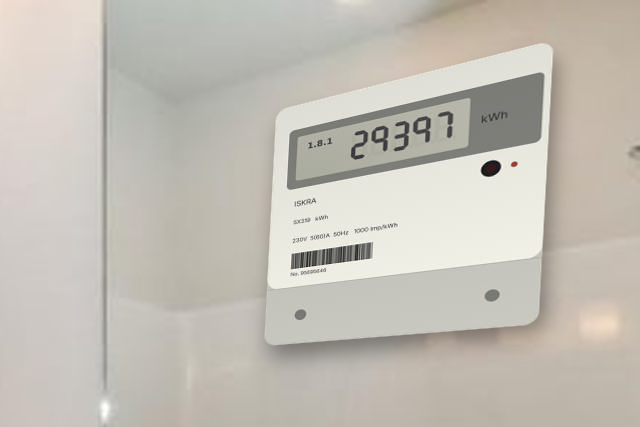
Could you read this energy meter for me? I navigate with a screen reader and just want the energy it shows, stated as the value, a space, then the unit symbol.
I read 29397 kWh
